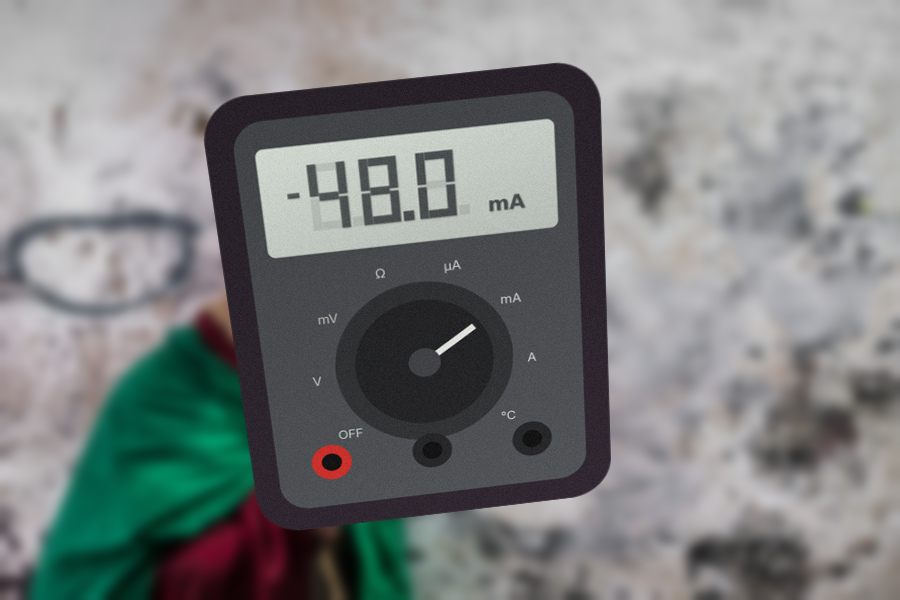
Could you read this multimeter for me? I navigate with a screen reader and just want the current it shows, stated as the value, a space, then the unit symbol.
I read -48.0 mA
